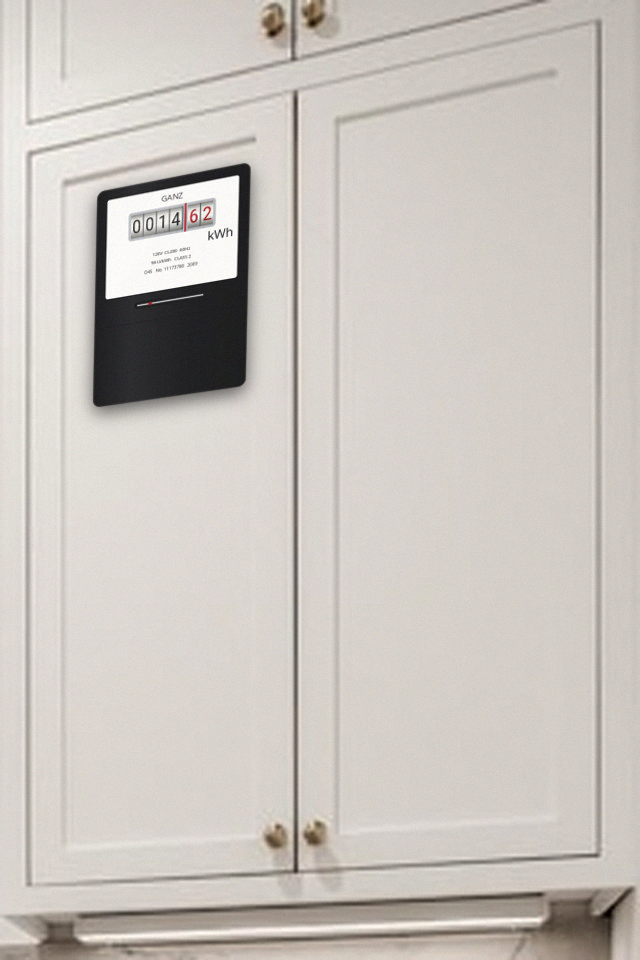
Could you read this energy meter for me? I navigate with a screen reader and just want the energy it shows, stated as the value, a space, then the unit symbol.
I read 14.62 kWh
